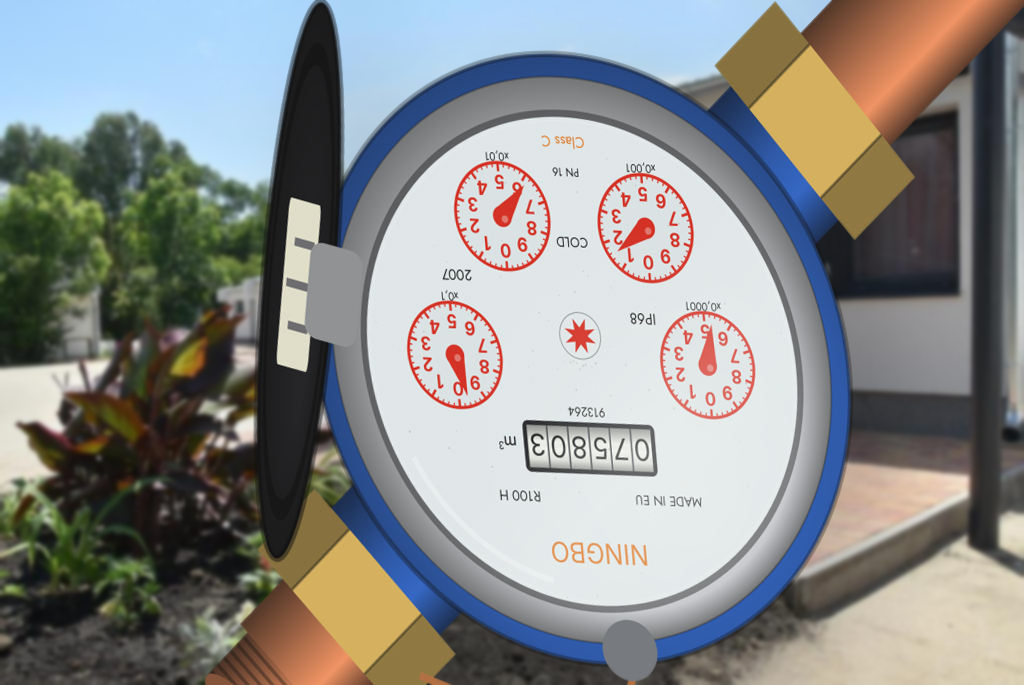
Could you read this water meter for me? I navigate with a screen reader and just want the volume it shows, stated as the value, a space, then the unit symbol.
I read 75802.9615 m³
